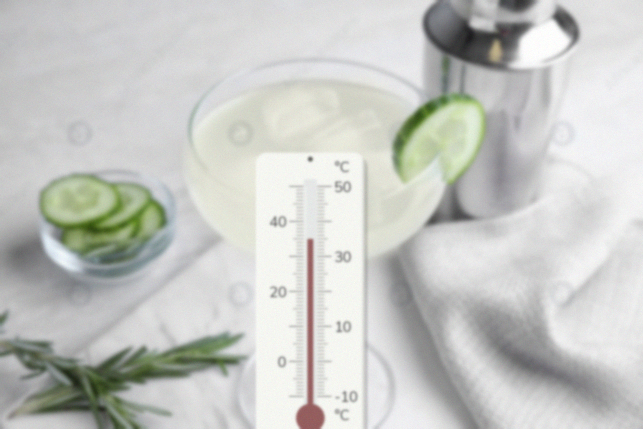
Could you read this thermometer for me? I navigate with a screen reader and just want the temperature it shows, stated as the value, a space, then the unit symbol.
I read 35 °C
